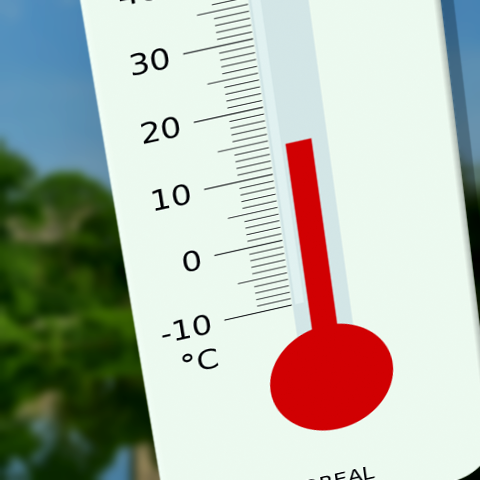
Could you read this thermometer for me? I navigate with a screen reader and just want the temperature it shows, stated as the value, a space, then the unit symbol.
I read 14 °C
